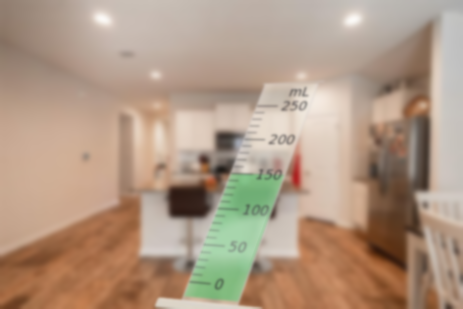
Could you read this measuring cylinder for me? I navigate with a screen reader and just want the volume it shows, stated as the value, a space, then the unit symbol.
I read 150 mL
